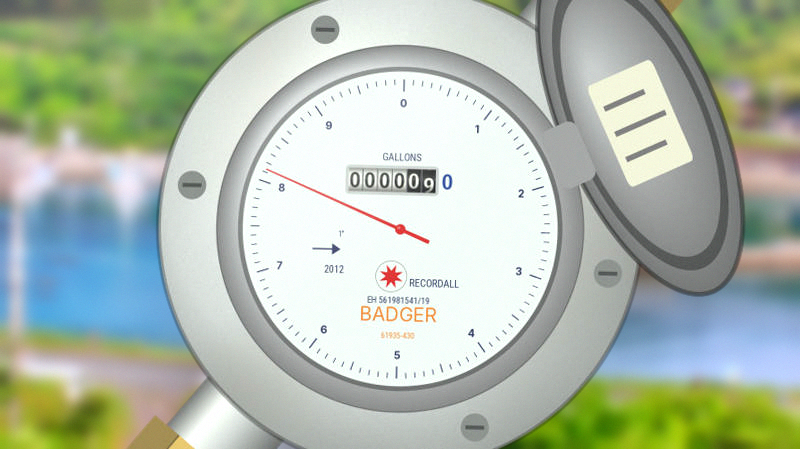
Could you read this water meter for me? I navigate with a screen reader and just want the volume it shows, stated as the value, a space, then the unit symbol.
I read 88.1 gal
